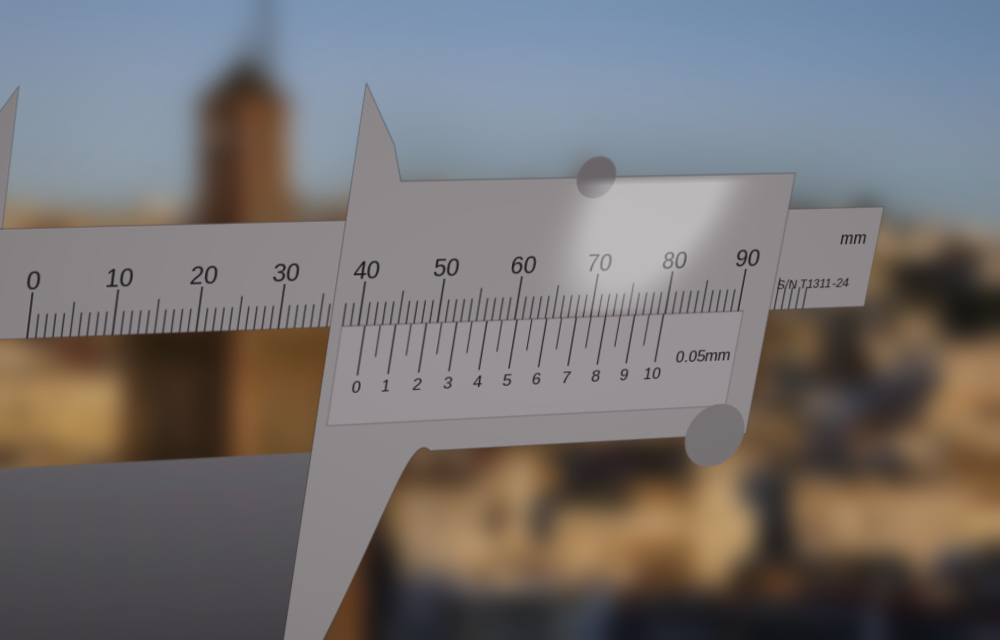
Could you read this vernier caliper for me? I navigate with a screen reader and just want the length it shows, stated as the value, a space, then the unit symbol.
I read 40.8 mm
